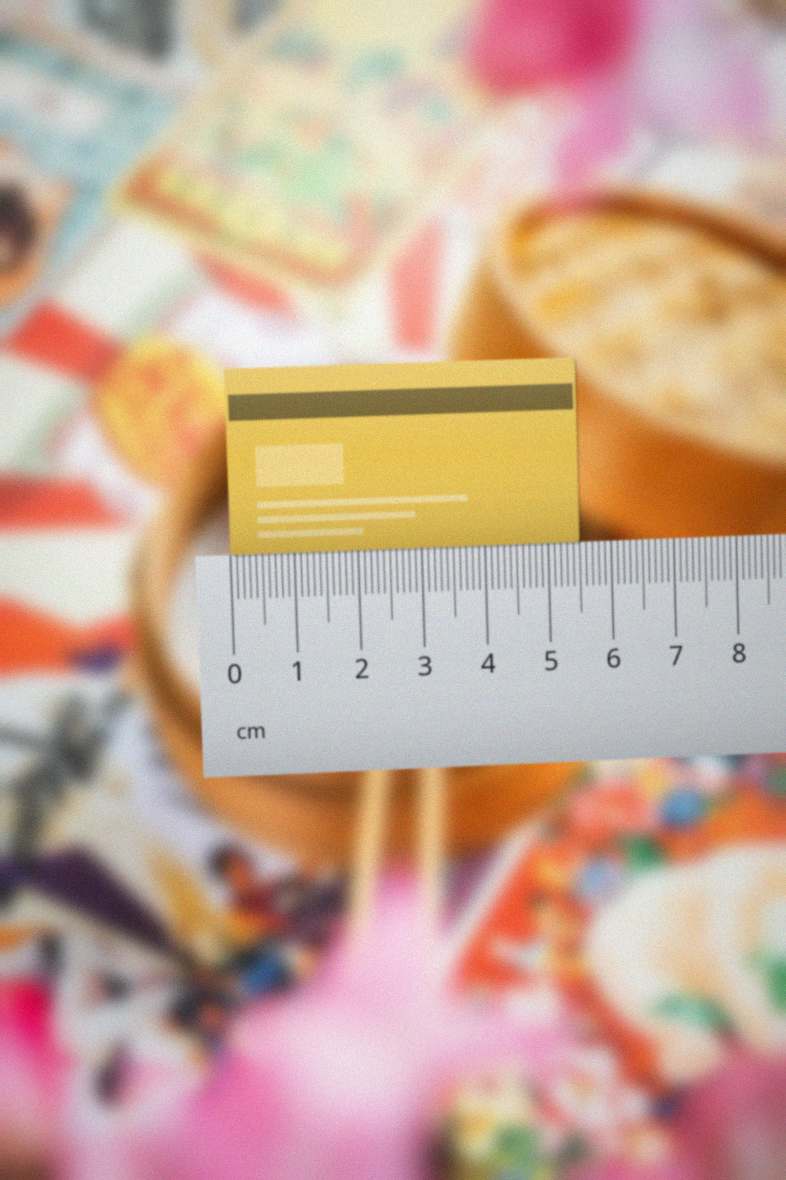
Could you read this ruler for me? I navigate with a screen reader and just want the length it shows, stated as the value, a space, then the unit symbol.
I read 5.5 cm
